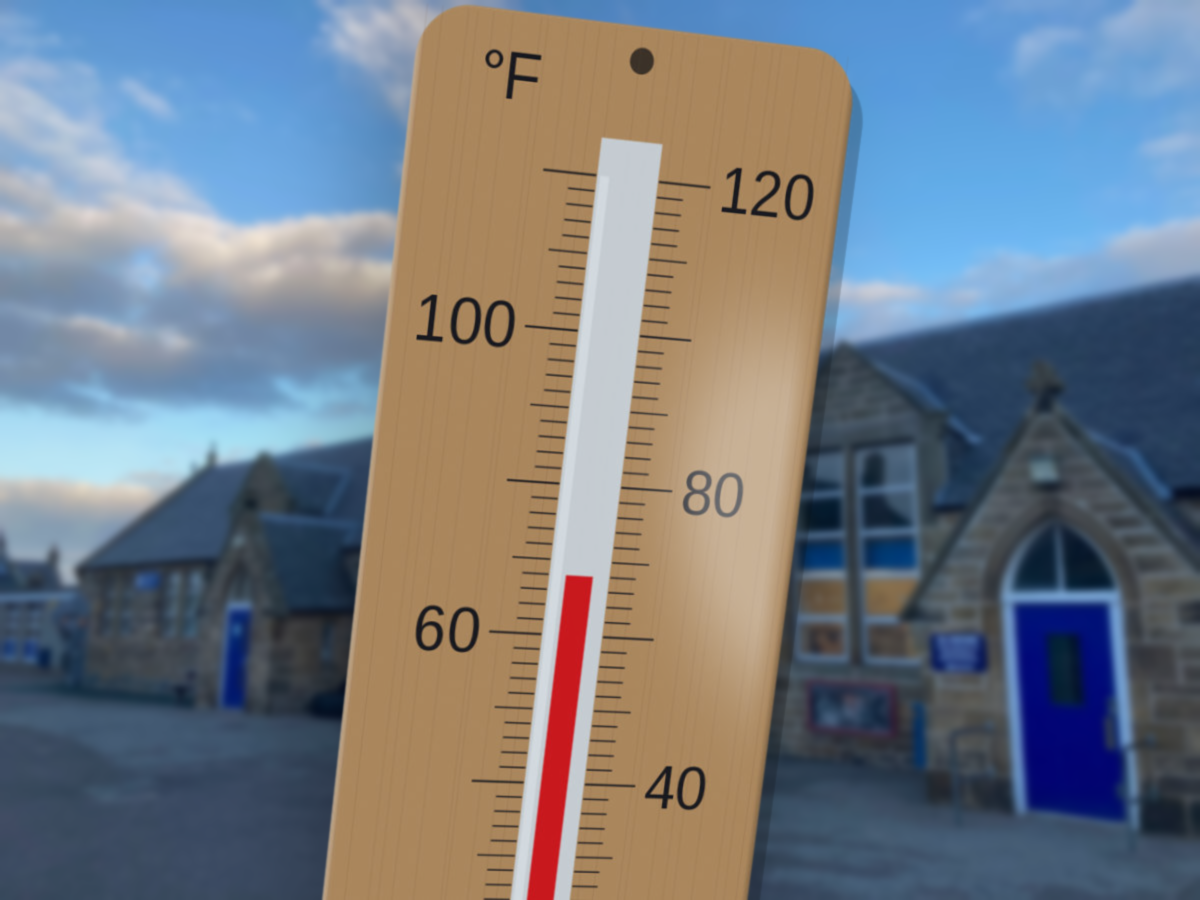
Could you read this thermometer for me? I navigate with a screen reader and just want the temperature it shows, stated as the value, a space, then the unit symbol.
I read 68 °F
